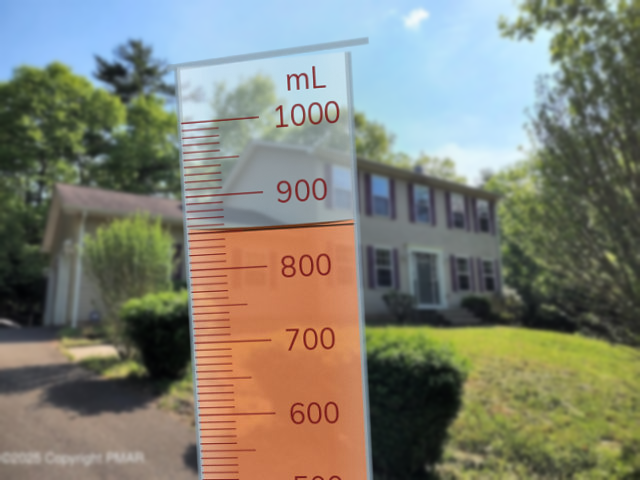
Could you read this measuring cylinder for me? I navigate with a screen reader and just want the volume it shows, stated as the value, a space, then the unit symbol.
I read 850 mL
